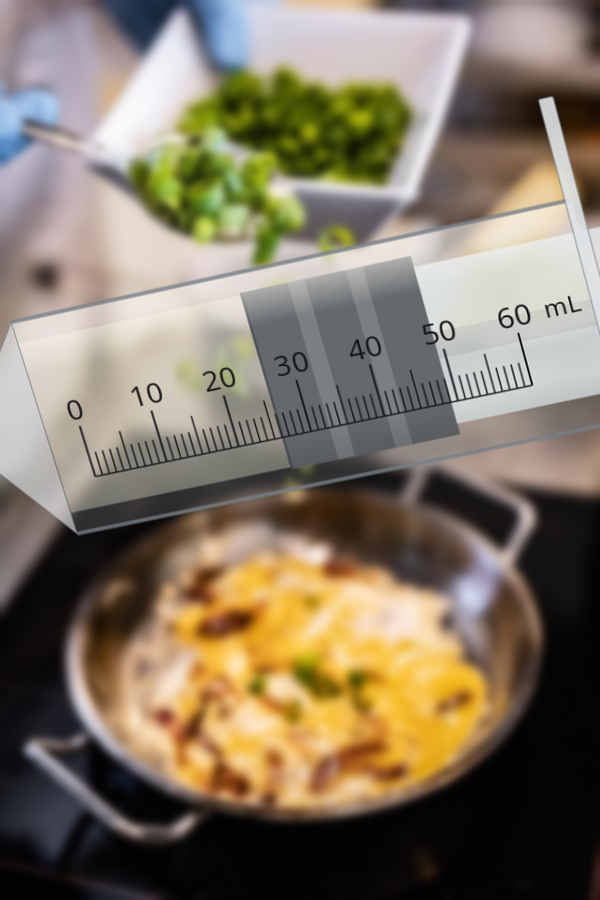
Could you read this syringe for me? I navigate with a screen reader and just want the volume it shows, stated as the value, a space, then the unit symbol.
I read 26 mL
